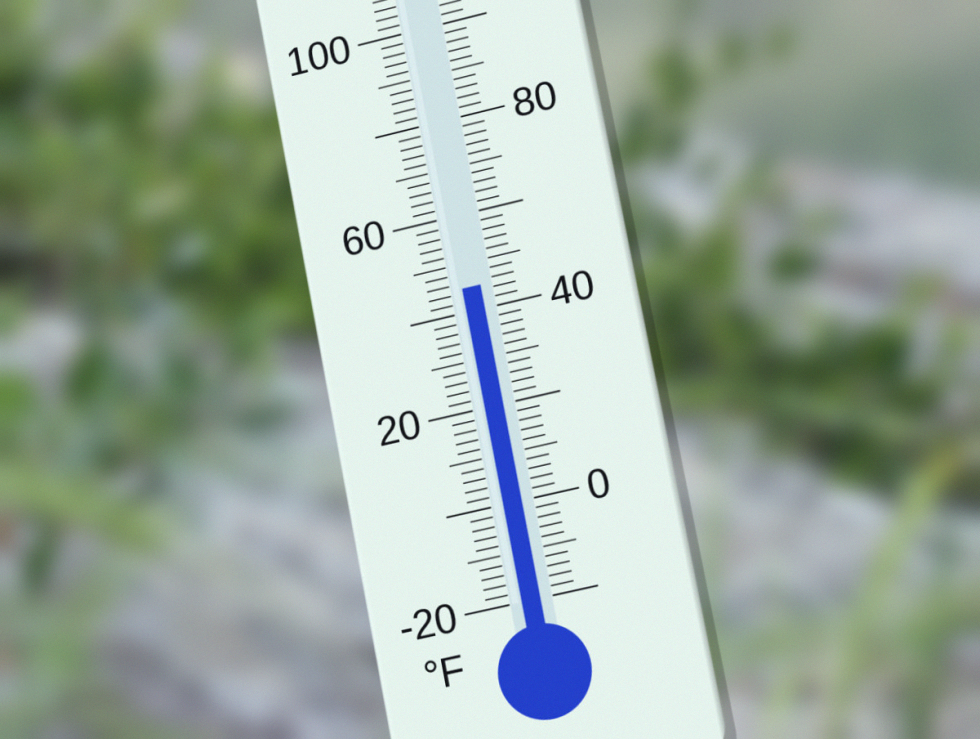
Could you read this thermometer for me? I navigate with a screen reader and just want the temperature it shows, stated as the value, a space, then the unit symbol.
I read 45 °F
